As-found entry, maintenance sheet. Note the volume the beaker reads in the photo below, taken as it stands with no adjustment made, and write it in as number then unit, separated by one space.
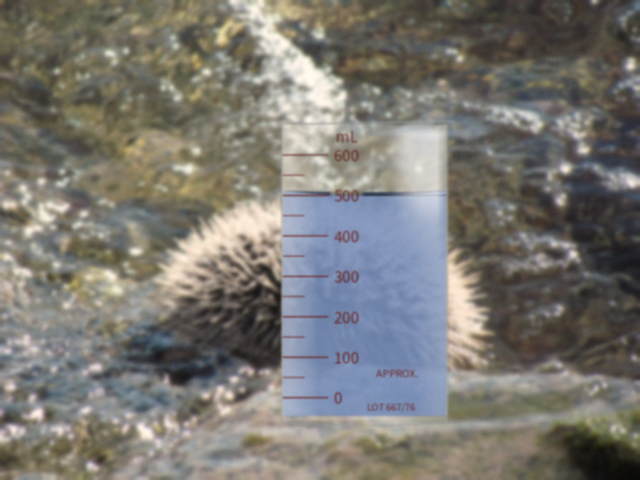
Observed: 500 mL
